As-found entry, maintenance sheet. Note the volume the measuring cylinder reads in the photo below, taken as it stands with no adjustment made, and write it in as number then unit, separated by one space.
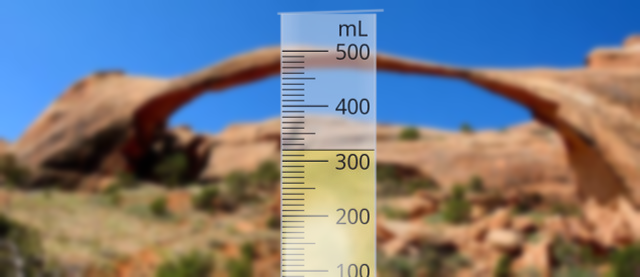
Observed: 320 mL
